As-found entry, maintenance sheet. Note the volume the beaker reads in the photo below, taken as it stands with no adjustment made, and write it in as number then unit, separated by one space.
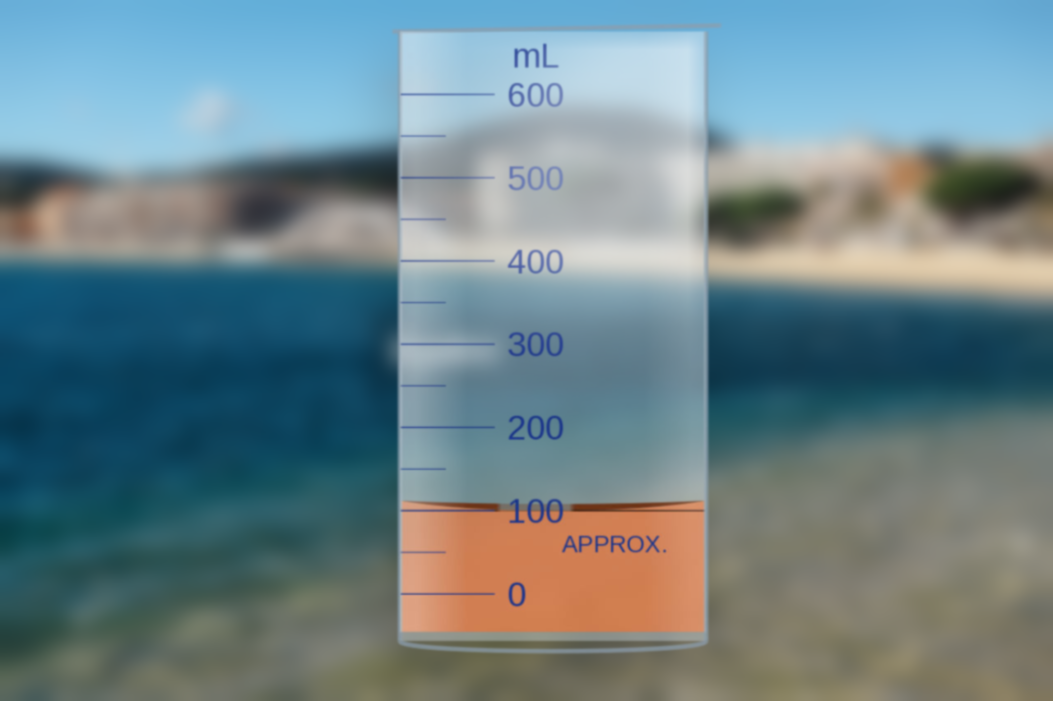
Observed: 100 mL
